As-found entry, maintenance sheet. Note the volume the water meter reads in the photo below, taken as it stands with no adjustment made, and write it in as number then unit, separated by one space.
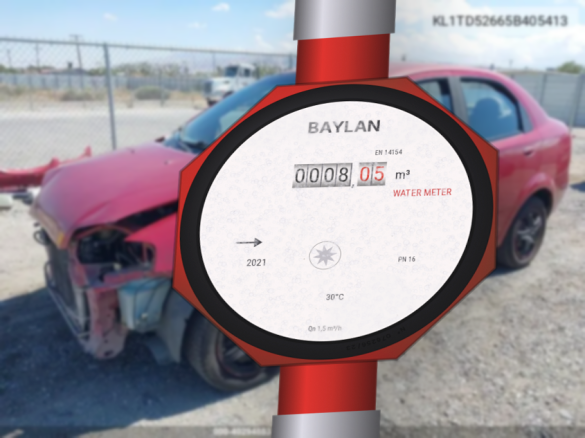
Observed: 8.05 m³
